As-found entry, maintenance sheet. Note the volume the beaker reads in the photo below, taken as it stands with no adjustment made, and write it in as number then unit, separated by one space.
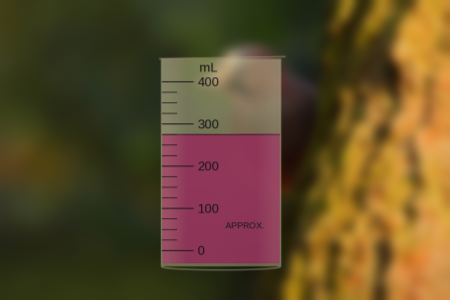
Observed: 275 mL
